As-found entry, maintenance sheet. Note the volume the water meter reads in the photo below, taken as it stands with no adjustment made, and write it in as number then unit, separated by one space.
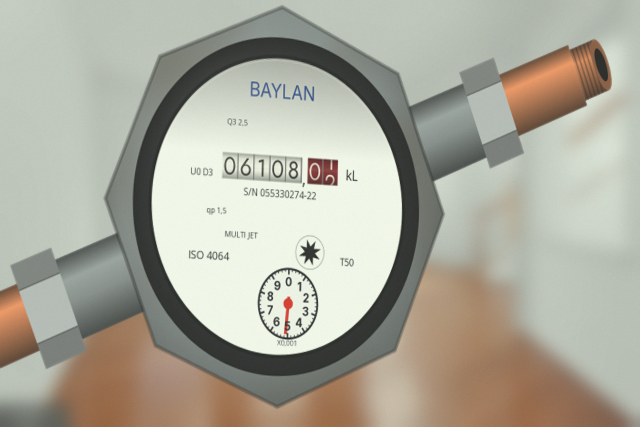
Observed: 6108.015 kL
